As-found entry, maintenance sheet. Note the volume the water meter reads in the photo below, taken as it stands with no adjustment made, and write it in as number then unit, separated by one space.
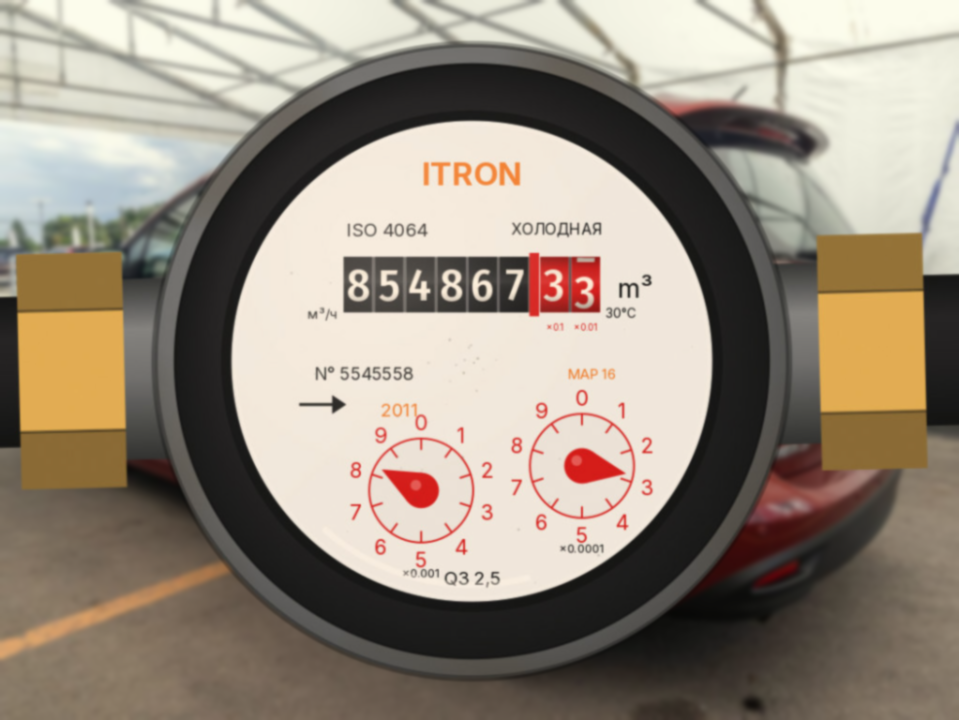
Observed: 854867.3282 m³
